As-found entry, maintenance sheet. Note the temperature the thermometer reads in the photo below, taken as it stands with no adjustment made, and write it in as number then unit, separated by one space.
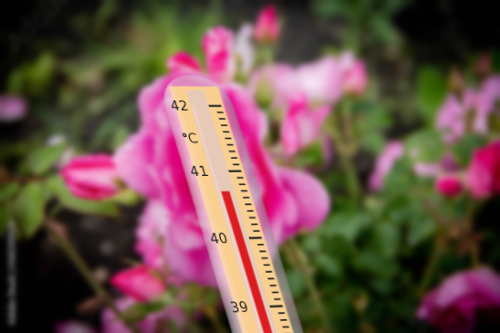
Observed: 40.7 °C
